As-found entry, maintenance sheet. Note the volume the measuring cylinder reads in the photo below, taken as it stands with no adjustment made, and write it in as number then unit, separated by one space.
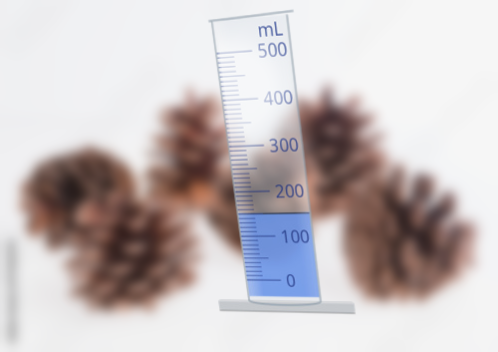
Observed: 150 mL
